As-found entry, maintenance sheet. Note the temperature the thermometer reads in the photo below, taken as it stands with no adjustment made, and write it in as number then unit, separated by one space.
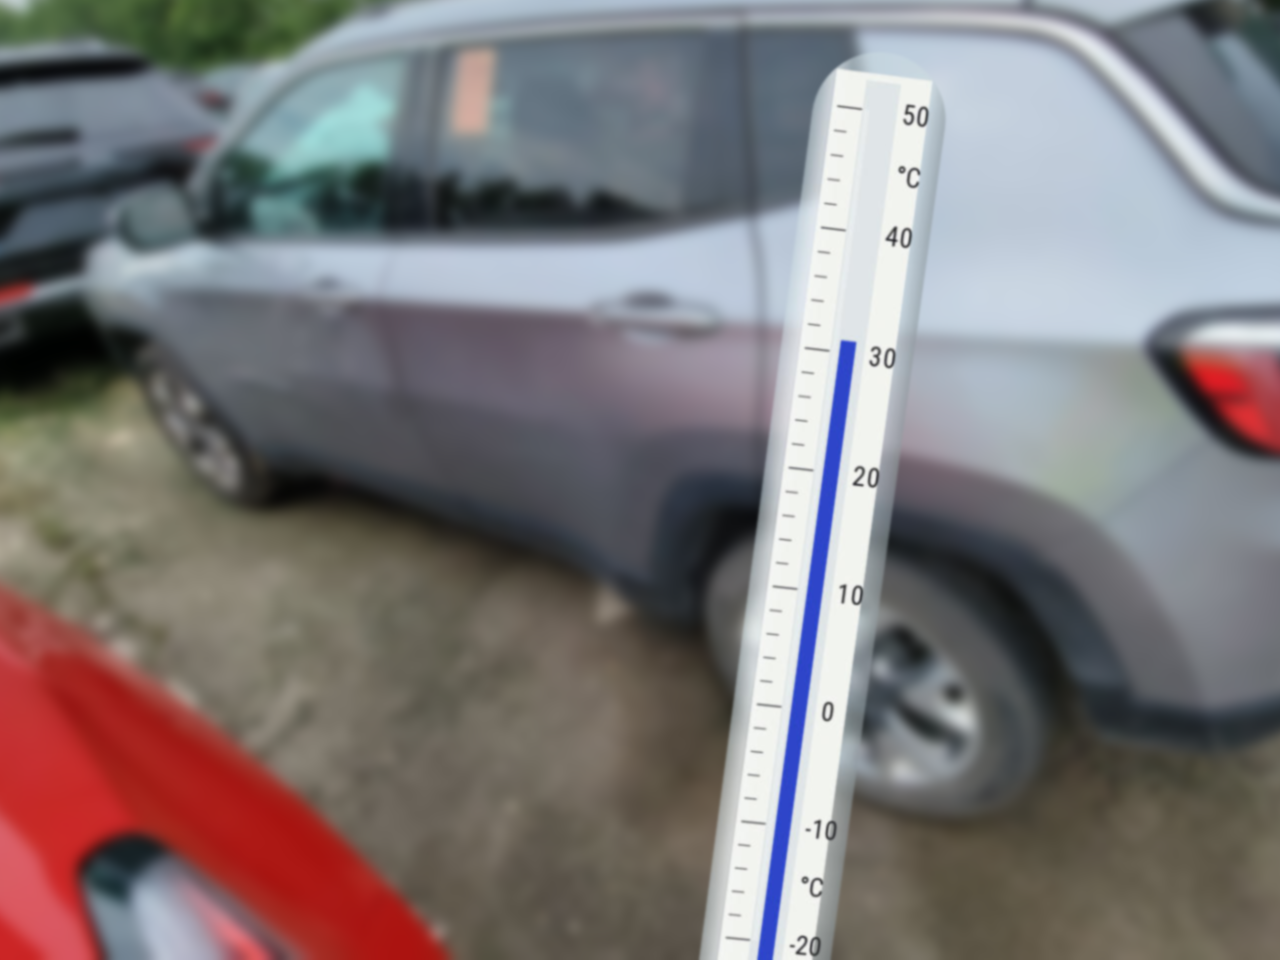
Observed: 31 °C
